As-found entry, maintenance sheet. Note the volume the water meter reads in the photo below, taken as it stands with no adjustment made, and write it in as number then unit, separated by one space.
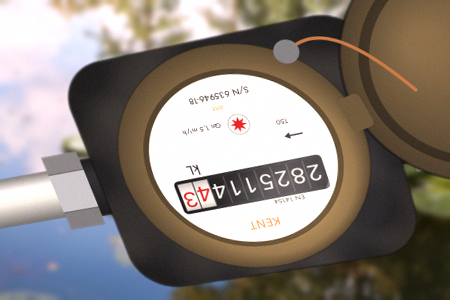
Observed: 2825114.43 kL
